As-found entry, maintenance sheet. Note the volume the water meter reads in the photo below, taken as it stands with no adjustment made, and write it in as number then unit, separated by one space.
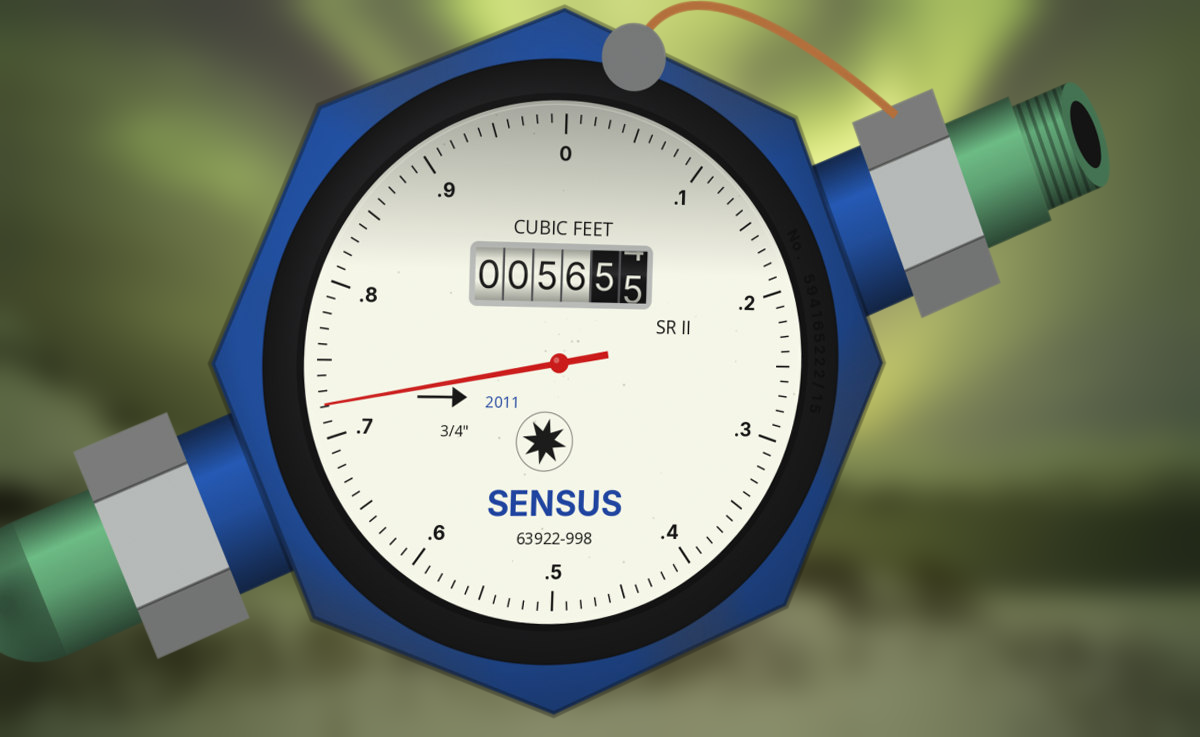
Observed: 5654.72 ft³
